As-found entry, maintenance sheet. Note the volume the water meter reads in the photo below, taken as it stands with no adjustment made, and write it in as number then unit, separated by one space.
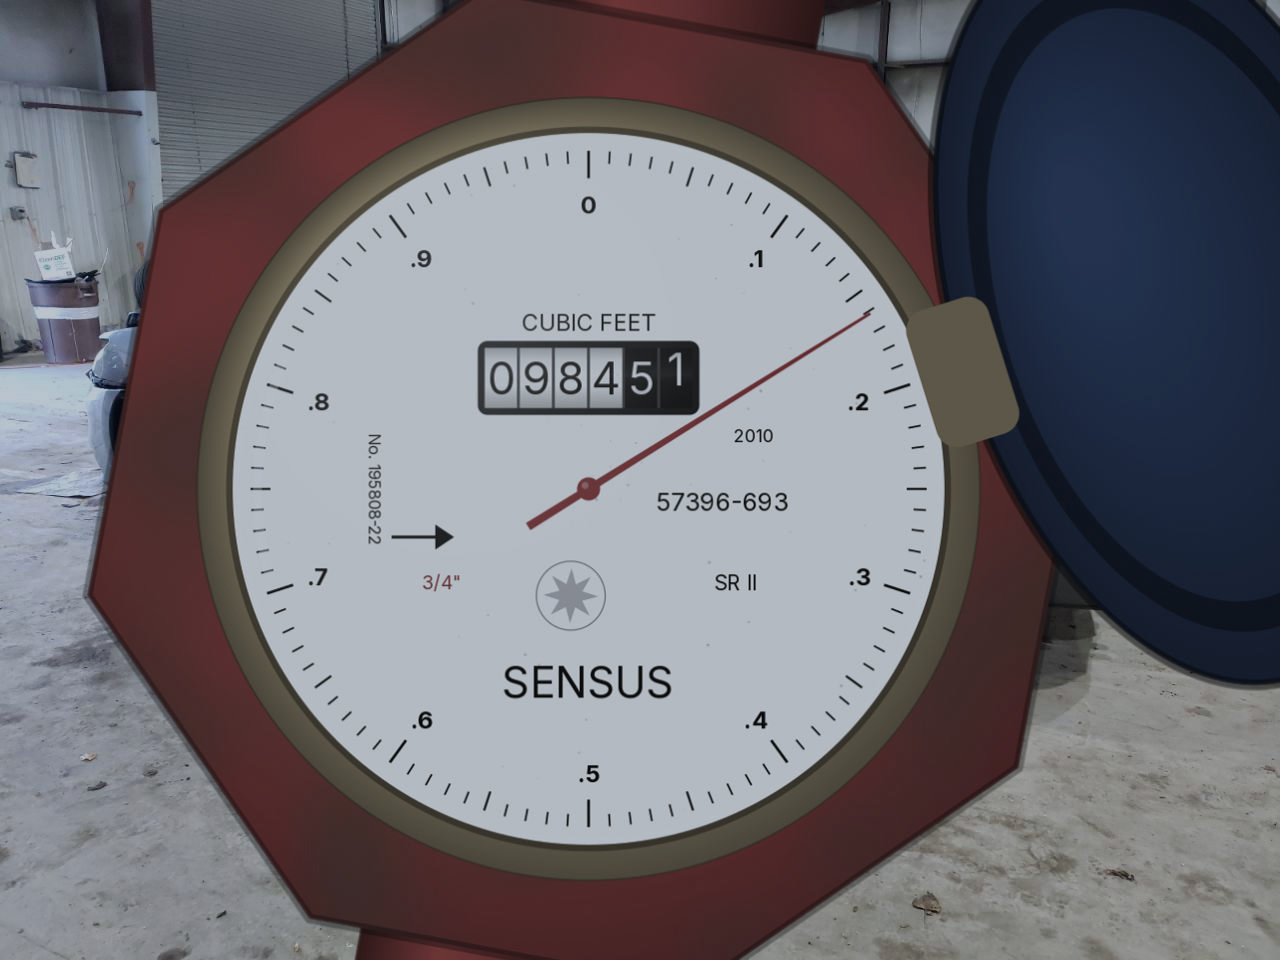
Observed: 98451.16 ft³
